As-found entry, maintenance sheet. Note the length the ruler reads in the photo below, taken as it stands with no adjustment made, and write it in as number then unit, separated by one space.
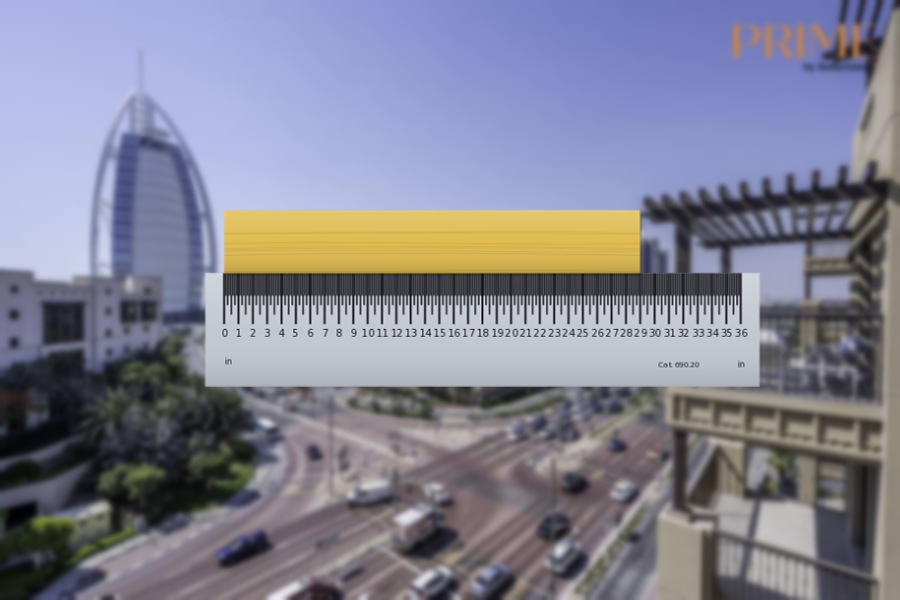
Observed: 29 in
